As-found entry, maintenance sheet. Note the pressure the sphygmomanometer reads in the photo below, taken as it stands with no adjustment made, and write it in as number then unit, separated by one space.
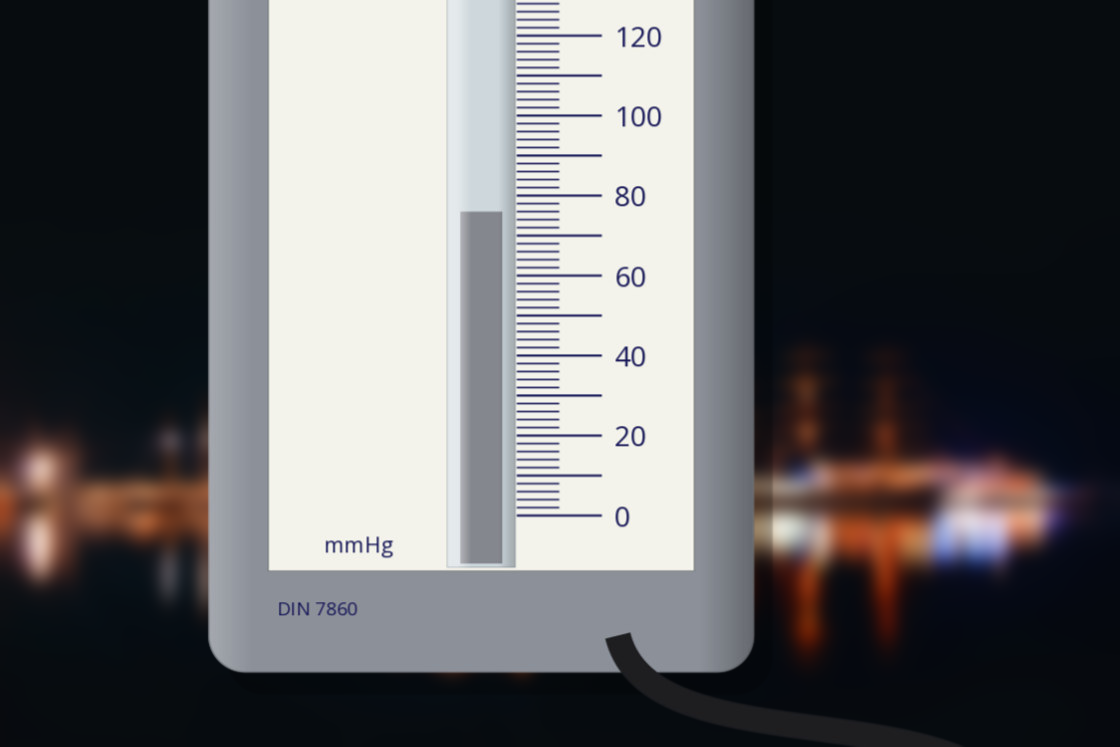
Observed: 76 mmHg
